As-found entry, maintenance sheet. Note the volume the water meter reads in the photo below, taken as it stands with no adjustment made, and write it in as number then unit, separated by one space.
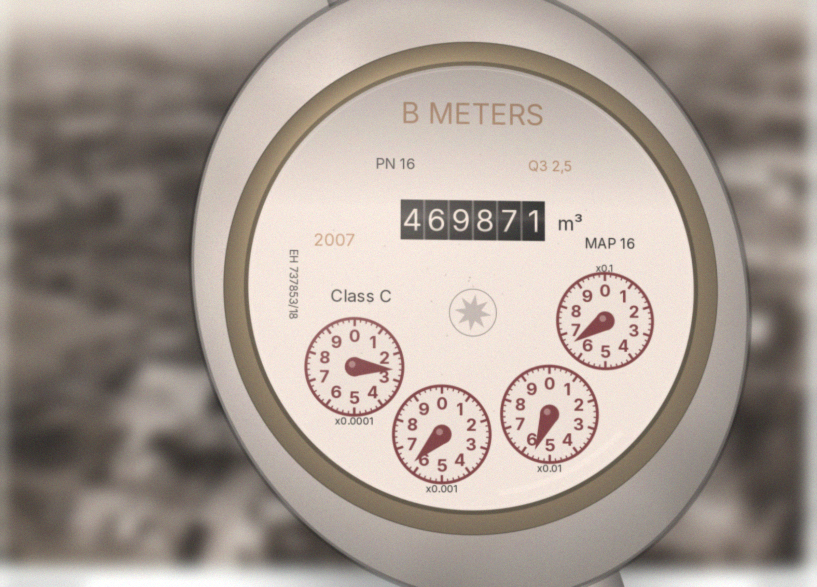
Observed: 469871.6562 m³
